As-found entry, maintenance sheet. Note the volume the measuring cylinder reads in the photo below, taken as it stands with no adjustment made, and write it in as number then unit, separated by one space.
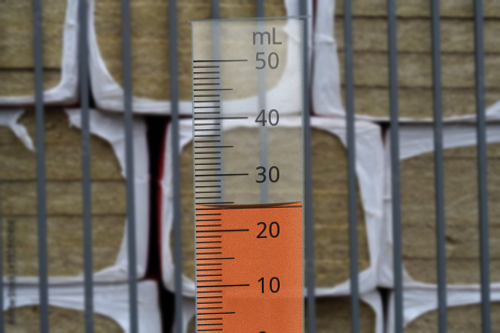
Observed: 24 mL
